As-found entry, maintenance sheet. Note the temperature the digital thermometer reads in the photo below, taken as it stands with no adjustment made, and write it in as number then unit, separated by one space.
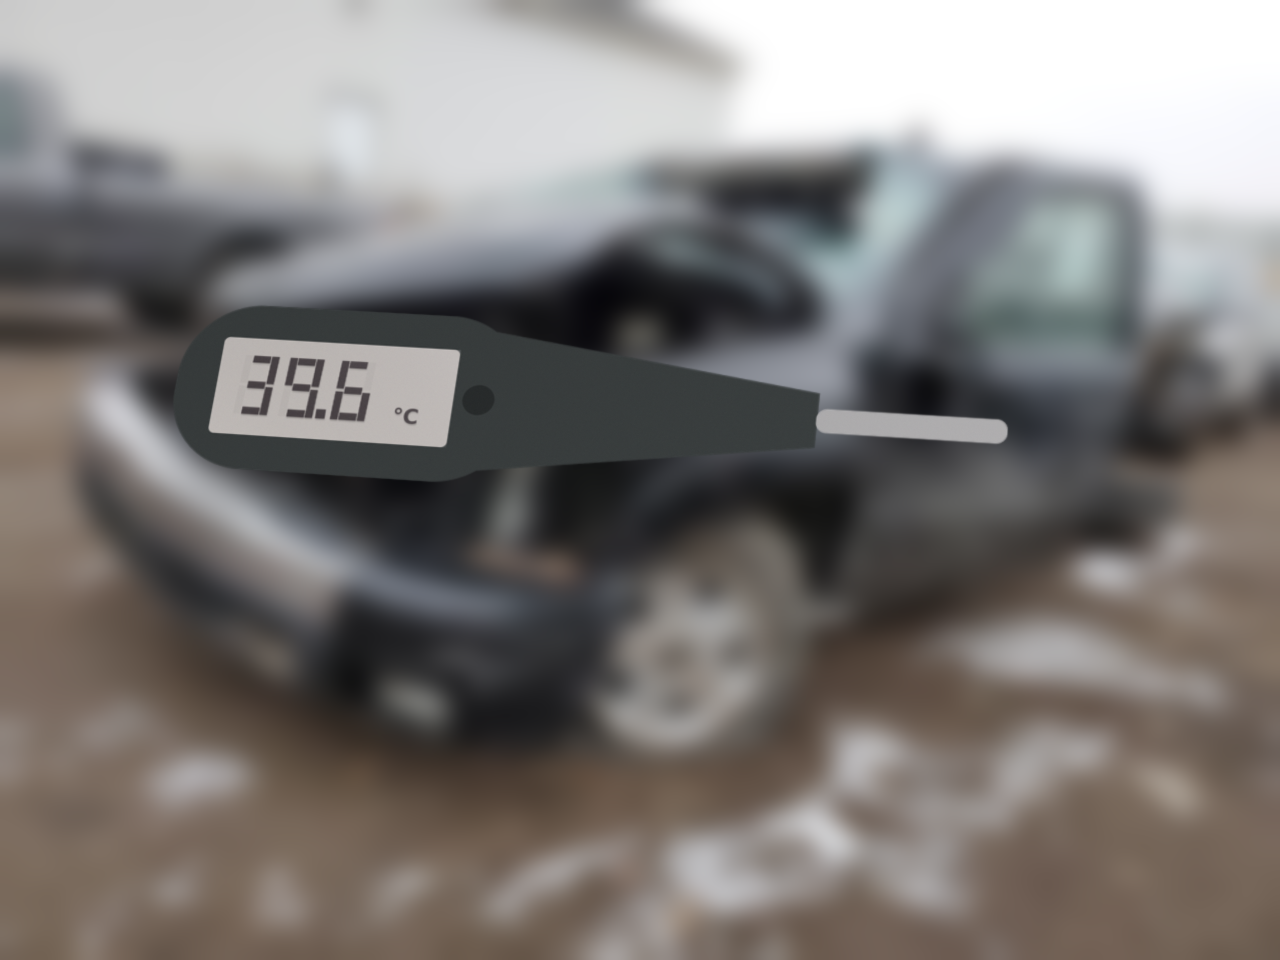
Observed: 39.6 °C
